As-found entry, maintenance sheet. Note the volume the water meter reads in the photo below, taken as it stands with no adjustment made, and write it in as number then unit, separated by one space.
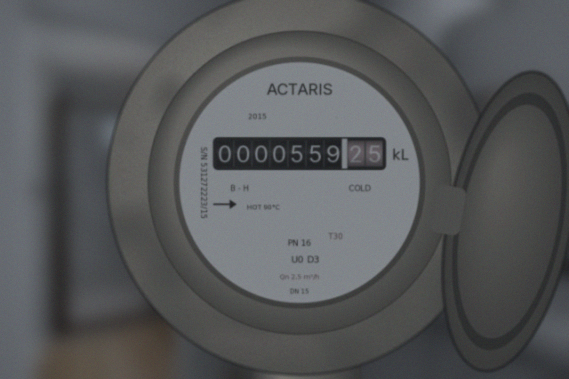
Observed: 559.25 kL
